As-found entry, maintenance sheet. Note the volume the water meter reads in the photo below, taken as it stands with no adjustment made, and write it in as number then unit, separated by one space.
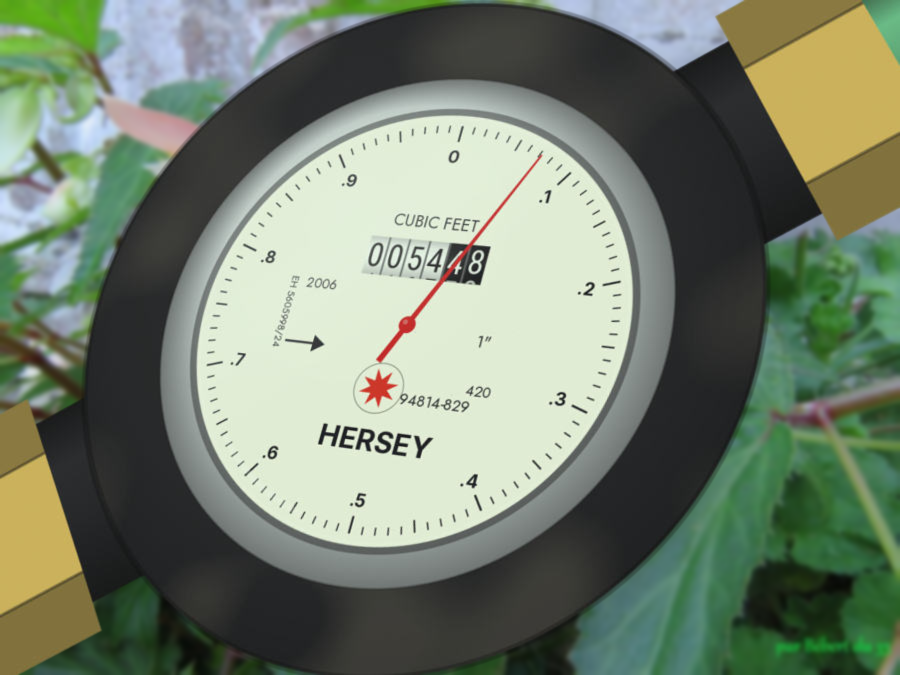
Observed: 5448.07 ft³
